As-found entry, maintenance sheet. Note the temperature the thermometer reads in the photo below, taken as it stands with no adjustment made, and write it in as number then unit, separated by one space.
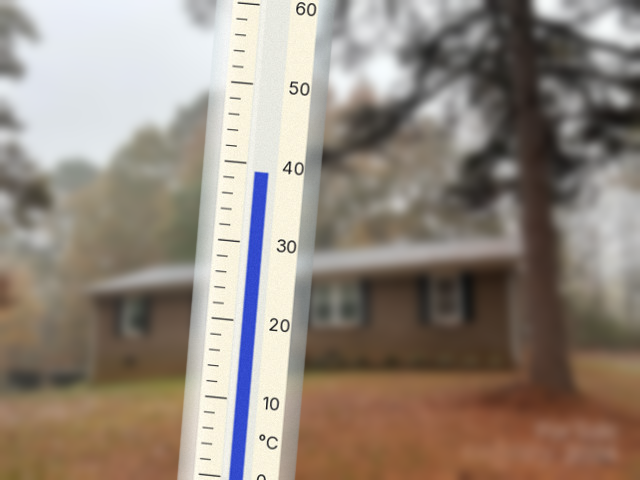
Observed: 39 °C
